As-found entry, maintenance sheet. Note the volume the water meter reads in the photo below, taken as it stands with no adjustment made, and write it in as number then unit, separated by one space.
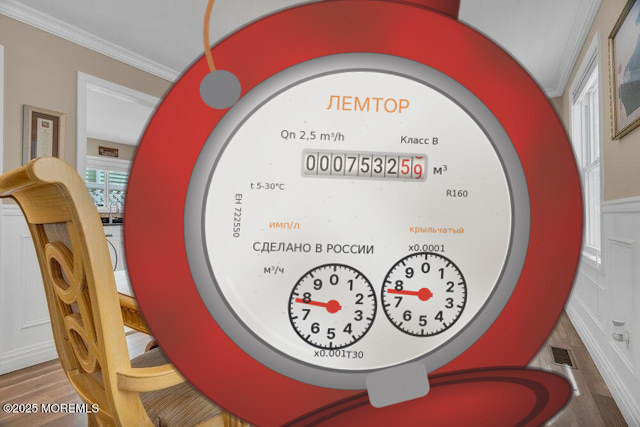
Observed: 7532.5877 m³
